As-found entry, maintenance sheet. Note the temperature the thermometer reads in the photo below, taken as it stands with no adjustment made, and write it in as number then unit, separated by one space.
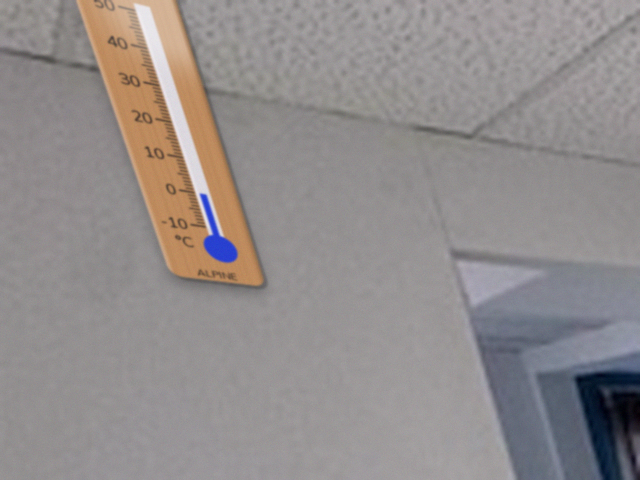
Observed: 0 °C
